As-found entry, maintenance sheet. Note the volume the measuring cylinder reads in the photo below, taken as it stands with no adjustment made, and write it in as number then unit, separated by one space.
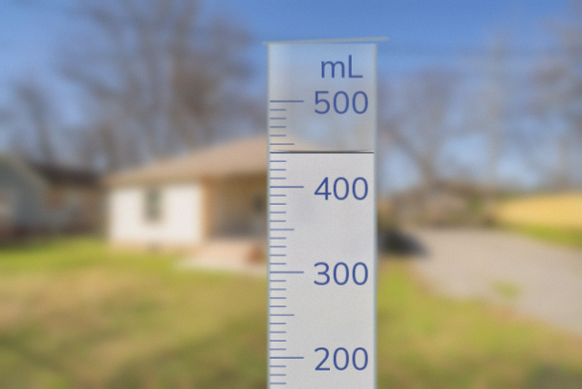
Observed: 440 mL
